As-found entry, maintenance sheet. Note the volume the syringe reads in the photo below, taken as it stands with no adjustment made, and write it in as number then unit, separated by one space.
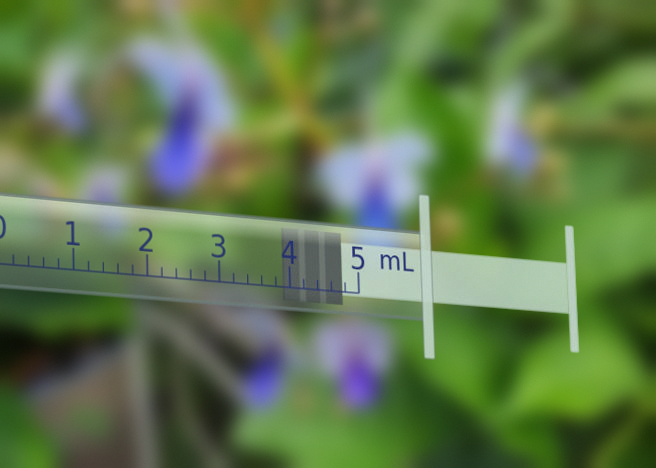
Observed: 3.9 mL
